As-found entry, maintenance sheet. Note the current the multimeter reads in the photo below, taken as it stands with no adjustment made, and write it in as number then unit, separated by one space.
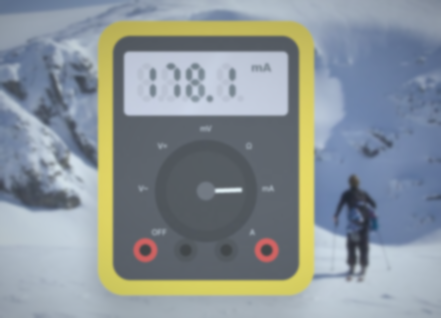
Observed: 178.1 mA
